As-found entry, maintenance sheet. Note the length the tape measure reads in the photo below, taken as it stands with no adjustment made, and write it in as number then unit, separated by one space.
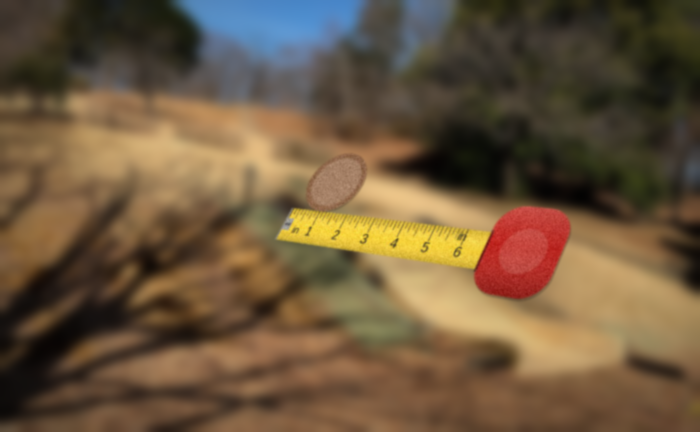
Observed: 2 in
